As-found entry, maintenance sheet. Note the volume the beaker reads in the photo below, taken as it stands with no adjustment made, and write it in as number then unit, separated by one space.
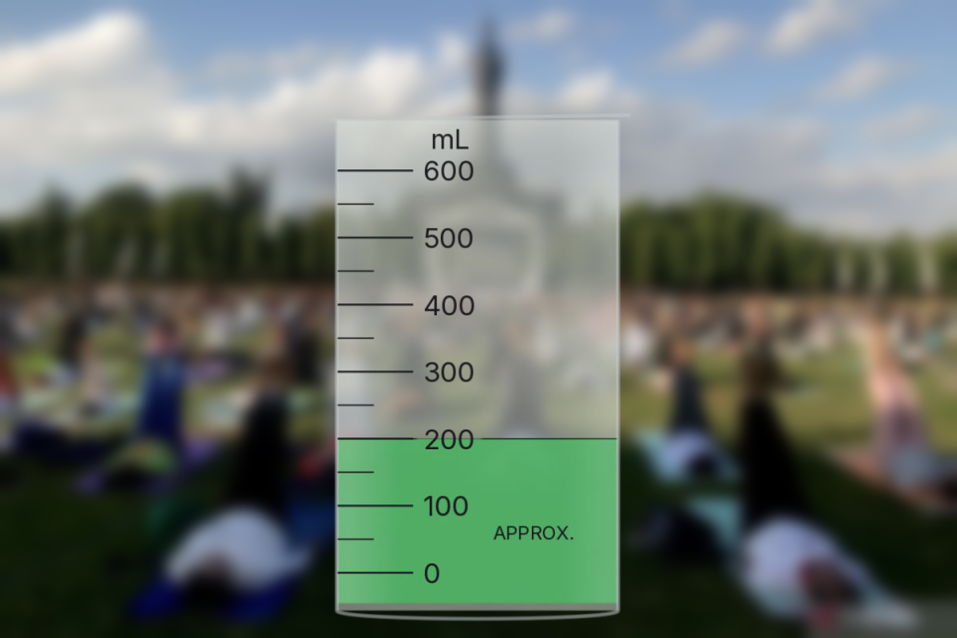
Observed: 200 mL
